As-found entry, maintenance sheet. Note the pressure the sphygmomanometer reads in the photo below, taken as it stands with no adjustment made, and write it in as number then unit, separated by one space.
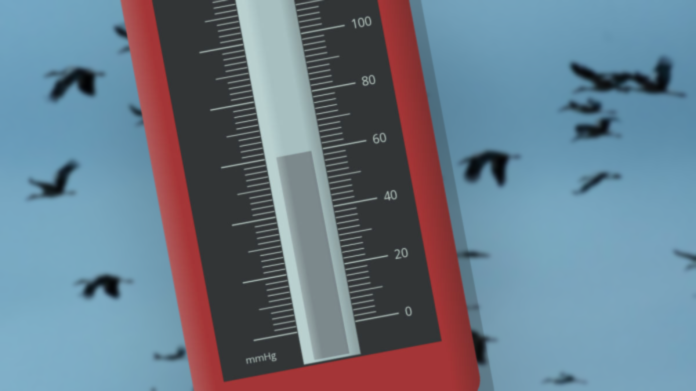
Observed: 60 mmHg
